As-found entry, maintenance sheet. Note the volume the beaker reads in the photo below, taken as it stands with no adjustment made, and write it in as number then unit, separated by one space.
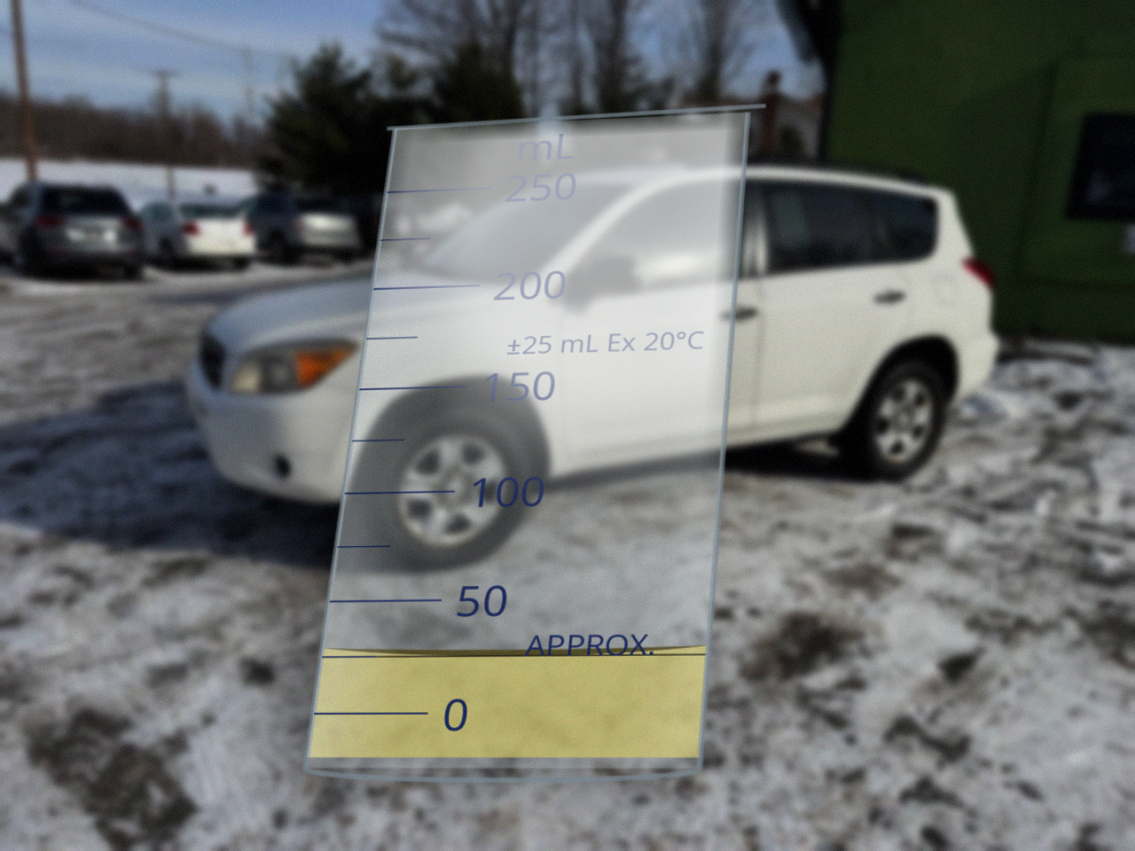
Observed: 25 mL
